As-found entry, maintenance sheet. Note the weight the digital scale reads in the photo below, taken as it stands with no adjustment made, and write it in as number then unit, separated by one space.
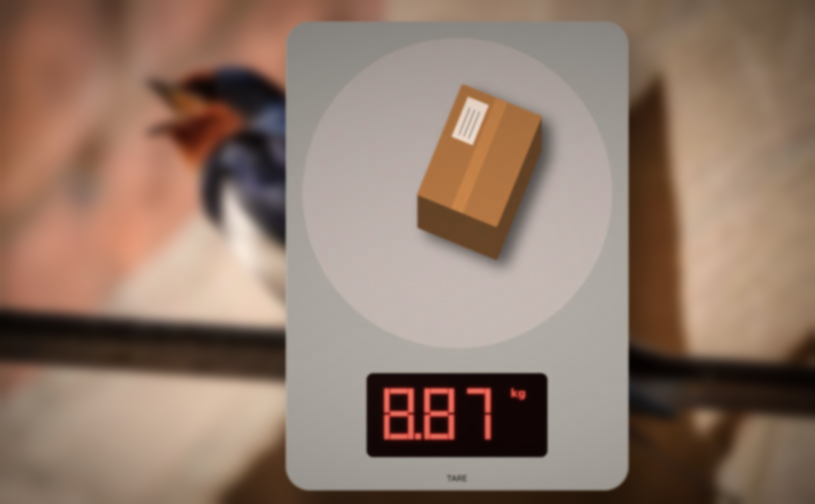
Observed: 8.87 kg
